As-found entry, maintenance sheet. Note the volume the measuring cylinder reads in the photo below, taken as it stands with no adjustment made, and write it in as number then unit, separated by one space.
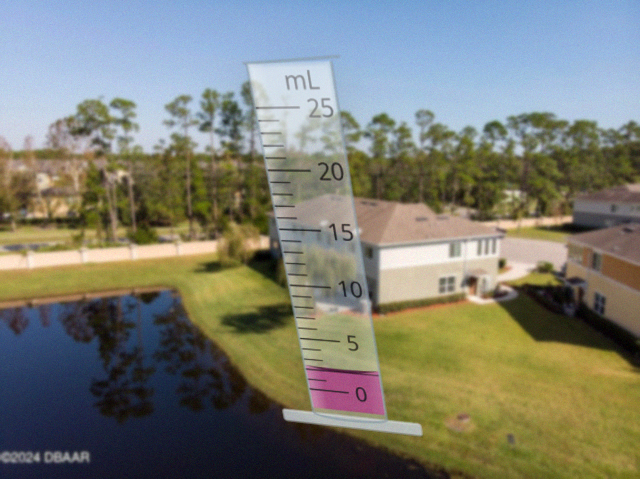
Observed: 2 mL
